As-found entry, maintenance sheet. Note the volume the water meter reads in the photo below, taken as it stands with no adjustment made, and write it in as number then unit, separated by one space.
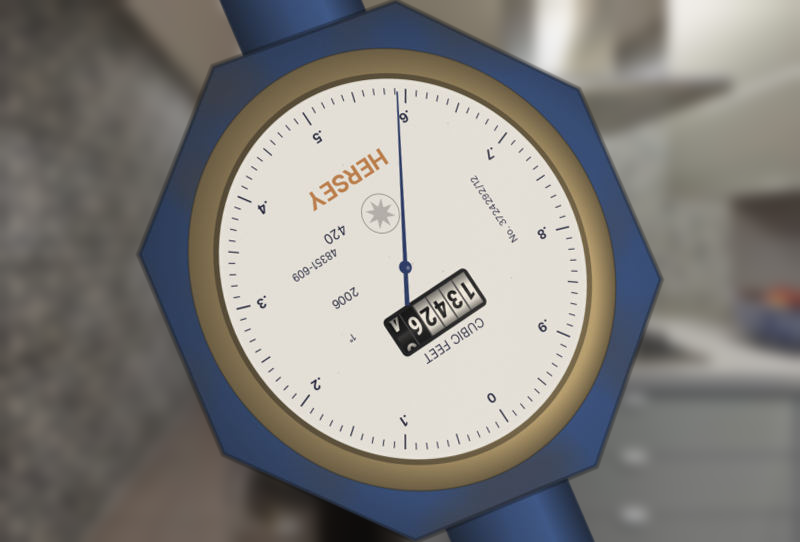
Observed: 134263.59 ft³
